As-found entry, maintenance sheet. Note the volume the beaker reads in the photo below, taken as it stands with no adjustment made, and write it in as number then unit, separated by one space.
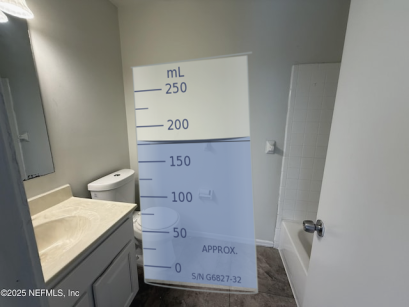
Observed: 175 mL
